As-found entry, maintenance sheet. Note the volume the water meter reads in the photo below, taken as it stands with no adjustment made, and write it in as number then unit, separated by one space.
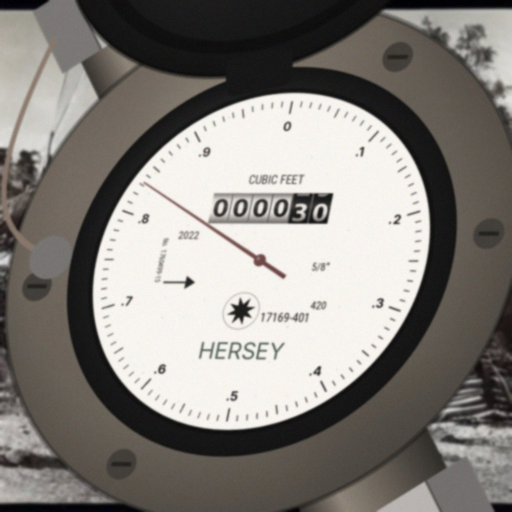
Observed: 29.83 ft³
